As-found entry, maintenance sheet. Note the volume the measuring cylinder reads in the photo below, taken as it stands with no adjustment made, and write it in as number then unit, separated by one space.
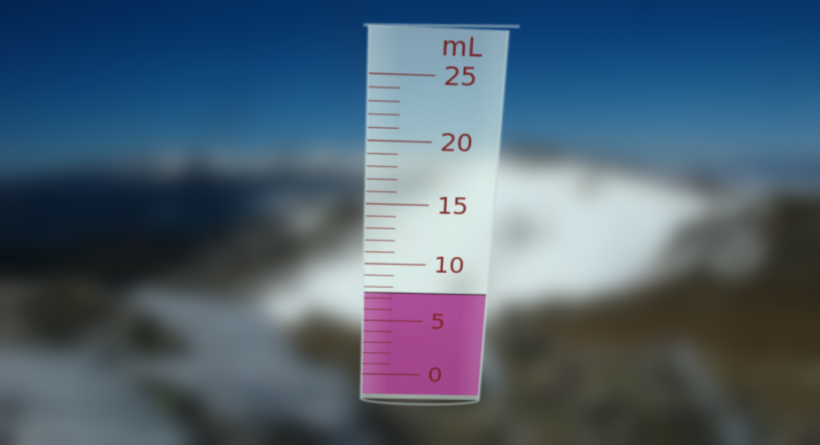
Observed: 7.5 mL
